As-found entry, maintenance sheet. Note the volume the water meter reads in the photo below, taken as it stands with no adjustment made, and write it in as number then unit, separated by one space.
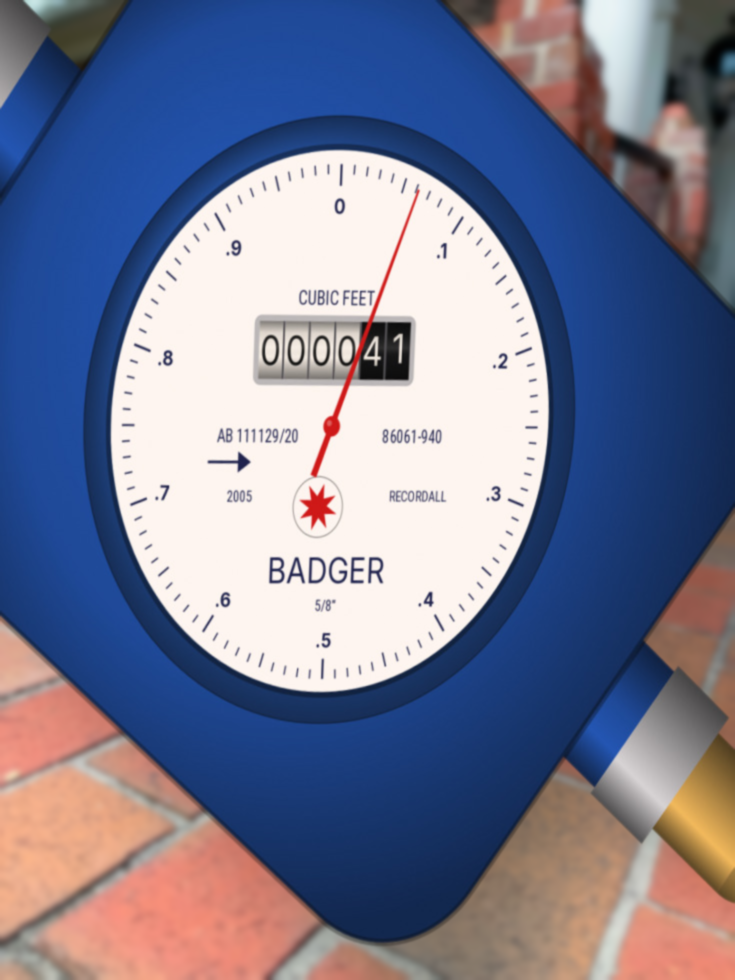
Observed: 41.06 ft³
